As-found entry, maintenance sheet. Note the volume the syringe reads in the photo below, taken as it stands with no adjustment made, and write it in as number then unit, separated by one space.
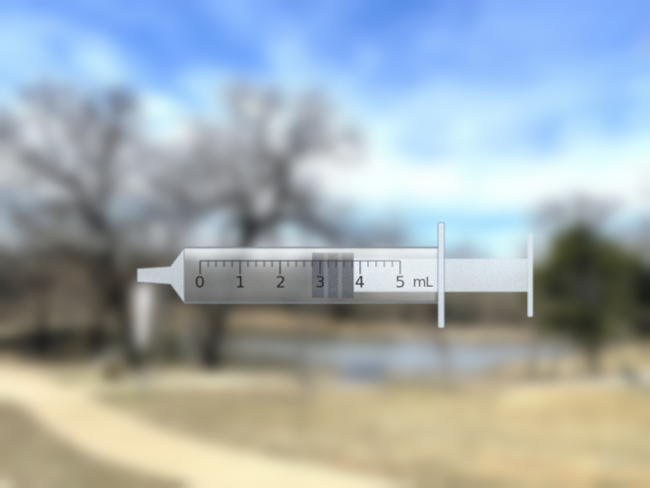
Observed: 2.8 mL
